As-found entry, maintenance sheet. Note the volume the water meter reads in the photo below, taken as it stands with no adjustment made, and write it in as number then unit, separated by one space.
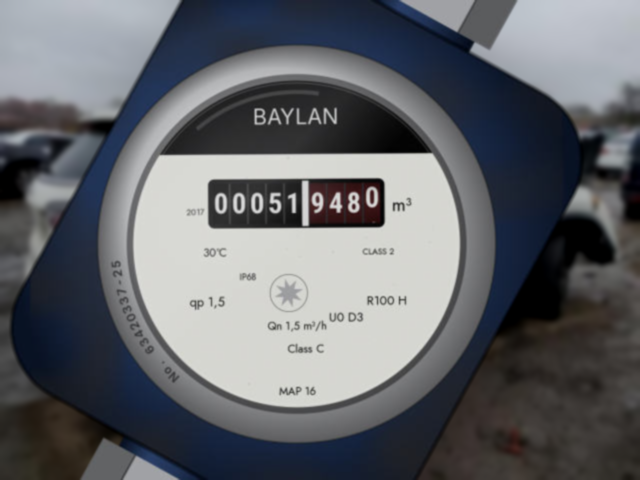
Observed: 51.9480 m³
